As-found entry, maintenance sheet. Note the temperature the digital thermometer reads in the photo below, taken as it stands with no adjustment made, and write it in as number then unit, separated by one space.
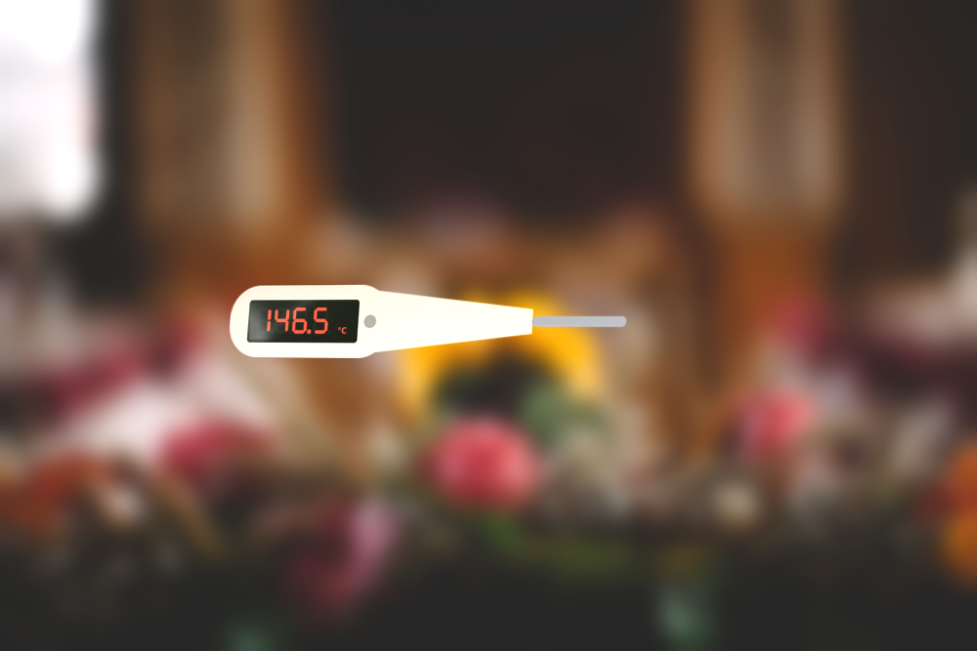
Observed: 146.5 °C
